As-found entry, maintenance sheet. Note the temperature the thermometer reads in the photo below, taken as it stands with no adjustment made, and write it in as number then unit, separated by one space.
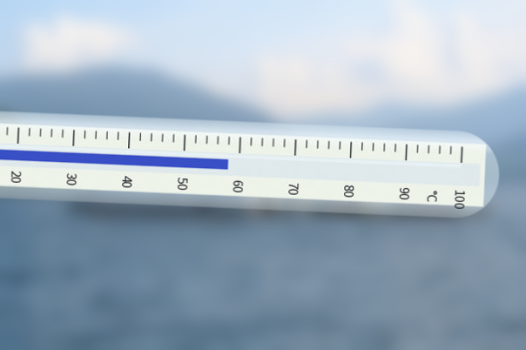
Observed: 58 °C
